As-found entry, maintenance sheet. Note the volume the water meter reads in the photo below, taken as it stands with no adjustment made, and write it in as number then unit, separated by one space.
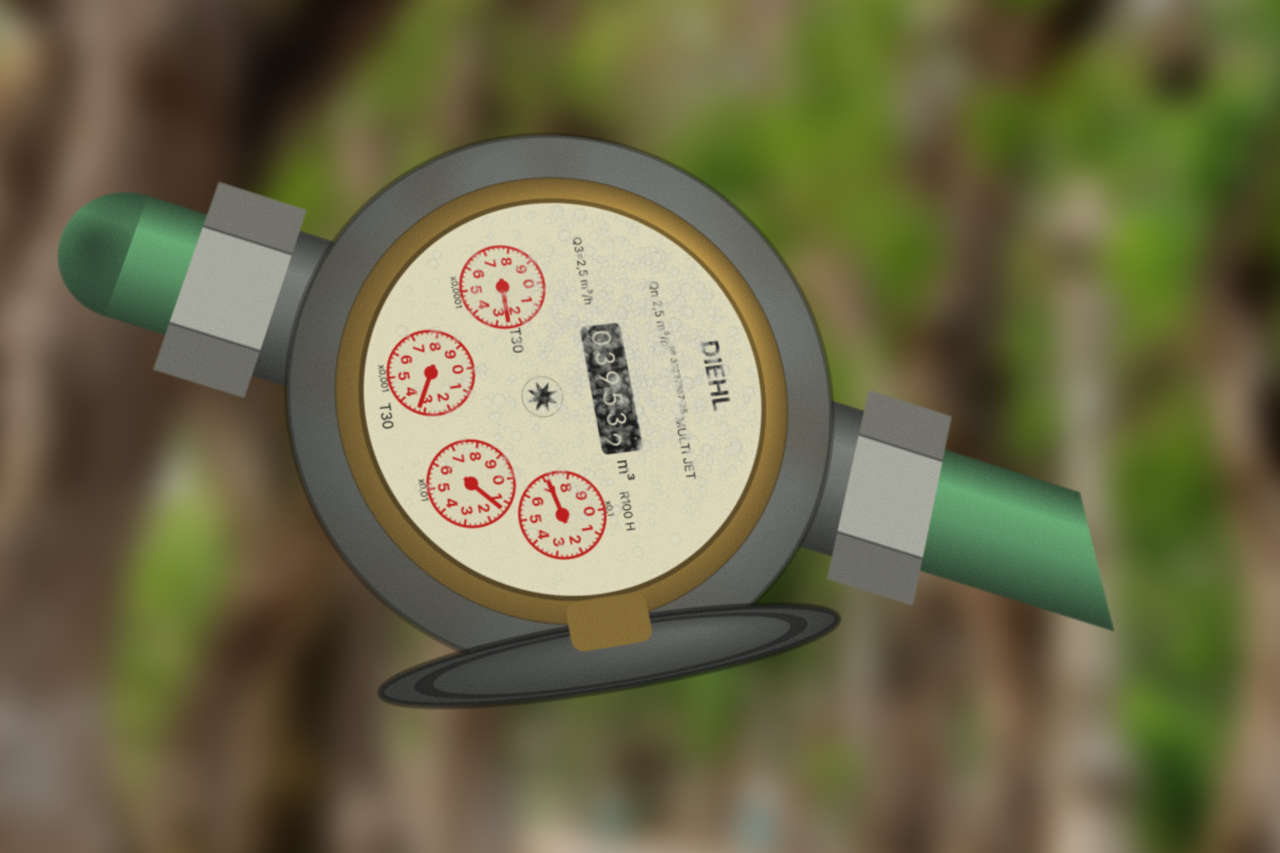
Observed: 39531.7132 m³
